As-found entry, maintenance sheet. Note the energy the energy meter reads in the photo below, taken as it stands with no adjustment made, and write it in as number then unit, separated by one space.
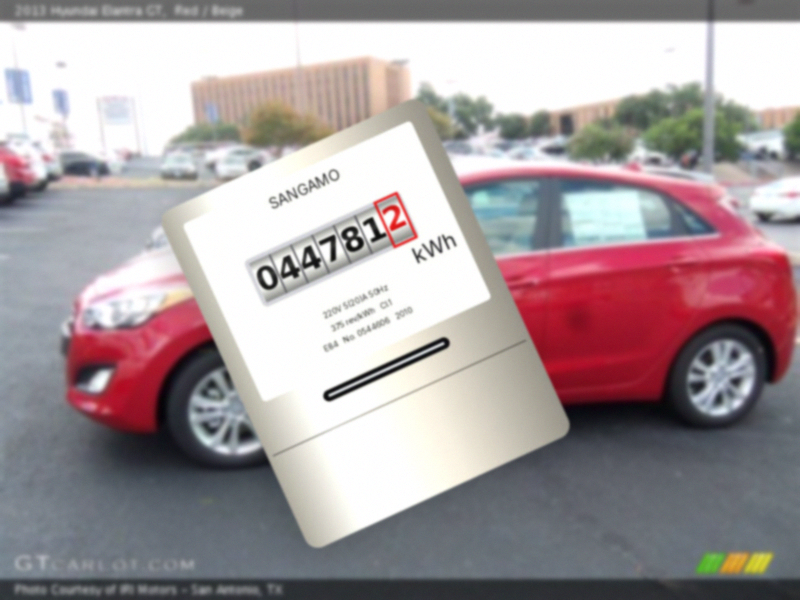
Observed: 44781.2 kWh
